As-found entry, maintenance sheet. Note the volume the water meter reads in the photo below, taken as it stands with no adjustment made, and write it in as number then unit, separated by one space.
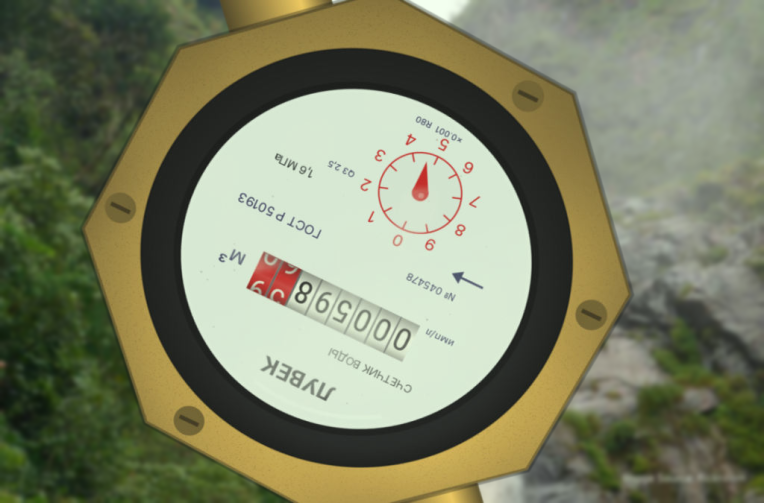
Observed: 598.594 m³
